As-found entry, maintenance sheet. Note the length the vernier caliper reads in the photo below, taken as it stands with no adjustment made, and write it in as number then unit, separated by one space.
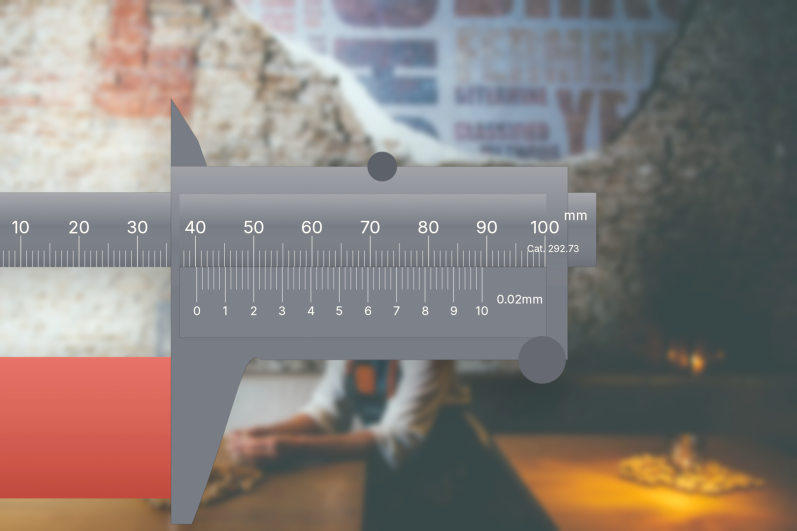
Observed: 40.2 mm
